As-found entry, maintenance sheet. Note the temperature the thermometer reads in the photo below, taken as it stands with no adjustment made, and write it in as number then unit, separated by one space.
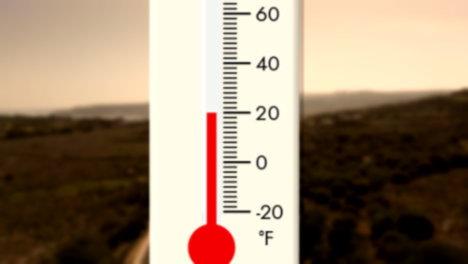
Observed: 20 °F
